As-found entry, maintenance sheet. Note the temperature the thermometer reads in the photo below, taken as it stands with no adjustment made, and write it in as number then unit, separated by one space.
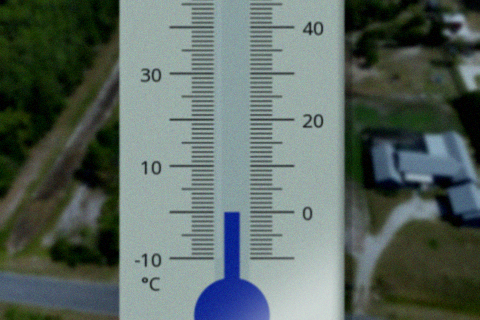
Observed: 0 °C
